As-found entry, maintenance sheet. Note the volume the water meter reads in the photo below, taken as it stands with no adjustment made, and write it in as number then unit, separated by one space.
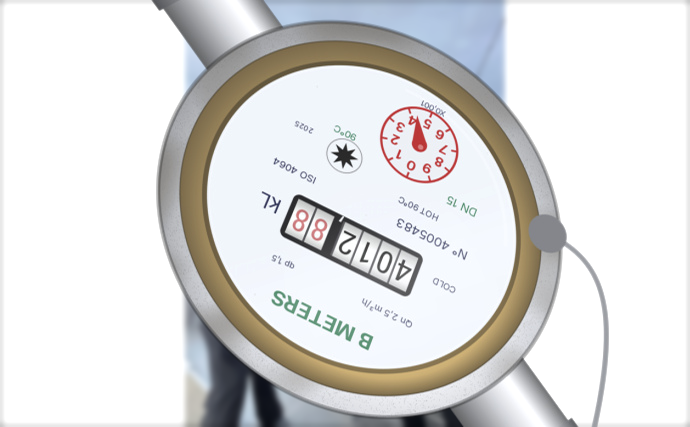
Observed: 4012.884 kL
